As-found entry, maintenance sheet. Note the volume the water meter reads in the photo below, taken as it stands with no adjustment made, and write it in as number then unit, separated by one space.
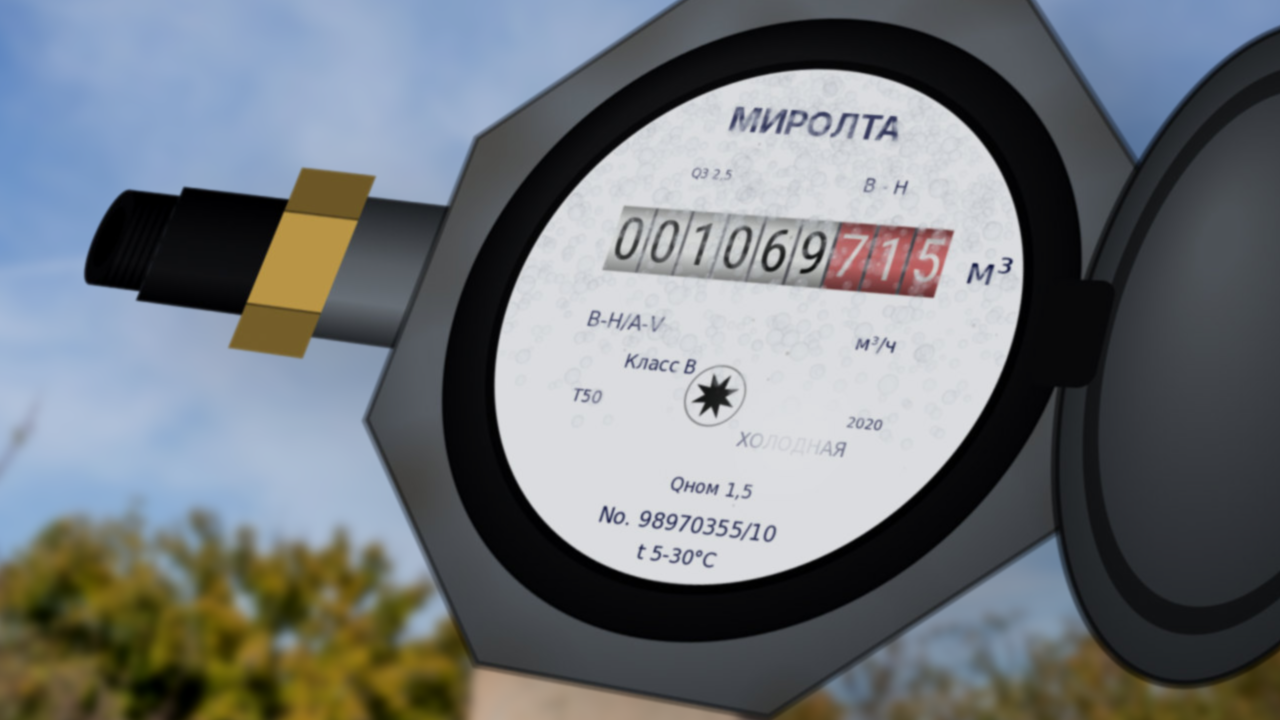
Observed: 1069.715 m³
